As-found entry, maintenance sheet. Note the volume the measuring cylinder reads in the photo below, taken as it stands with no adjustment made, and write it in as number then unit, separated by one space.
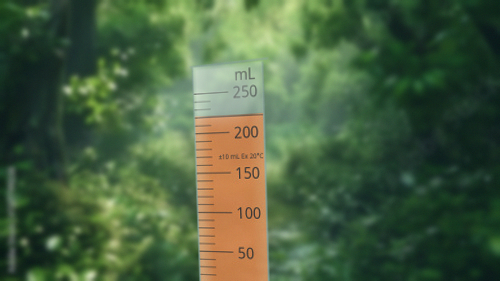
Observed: 220 mL
